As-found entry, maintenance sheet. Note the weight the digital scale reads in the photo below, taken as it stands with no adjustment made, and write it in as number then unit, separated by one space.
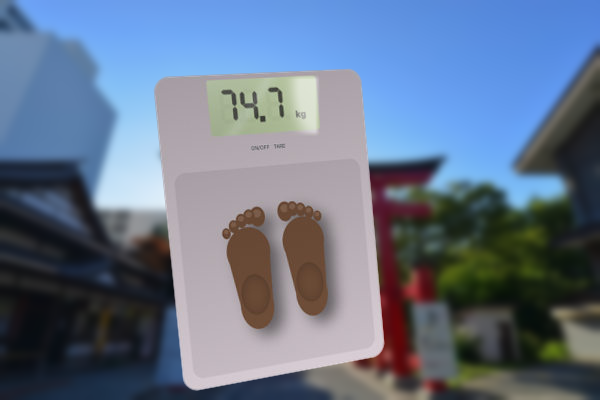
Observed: 74.7 kg
